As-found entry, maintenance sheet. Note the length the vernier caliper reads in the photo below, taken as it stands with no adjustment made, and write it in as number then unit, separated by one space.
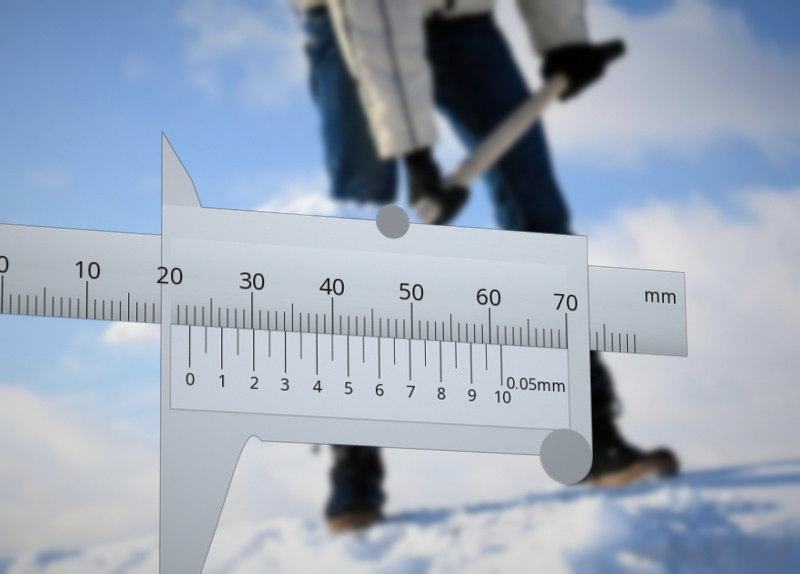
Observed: 22.4 mm
